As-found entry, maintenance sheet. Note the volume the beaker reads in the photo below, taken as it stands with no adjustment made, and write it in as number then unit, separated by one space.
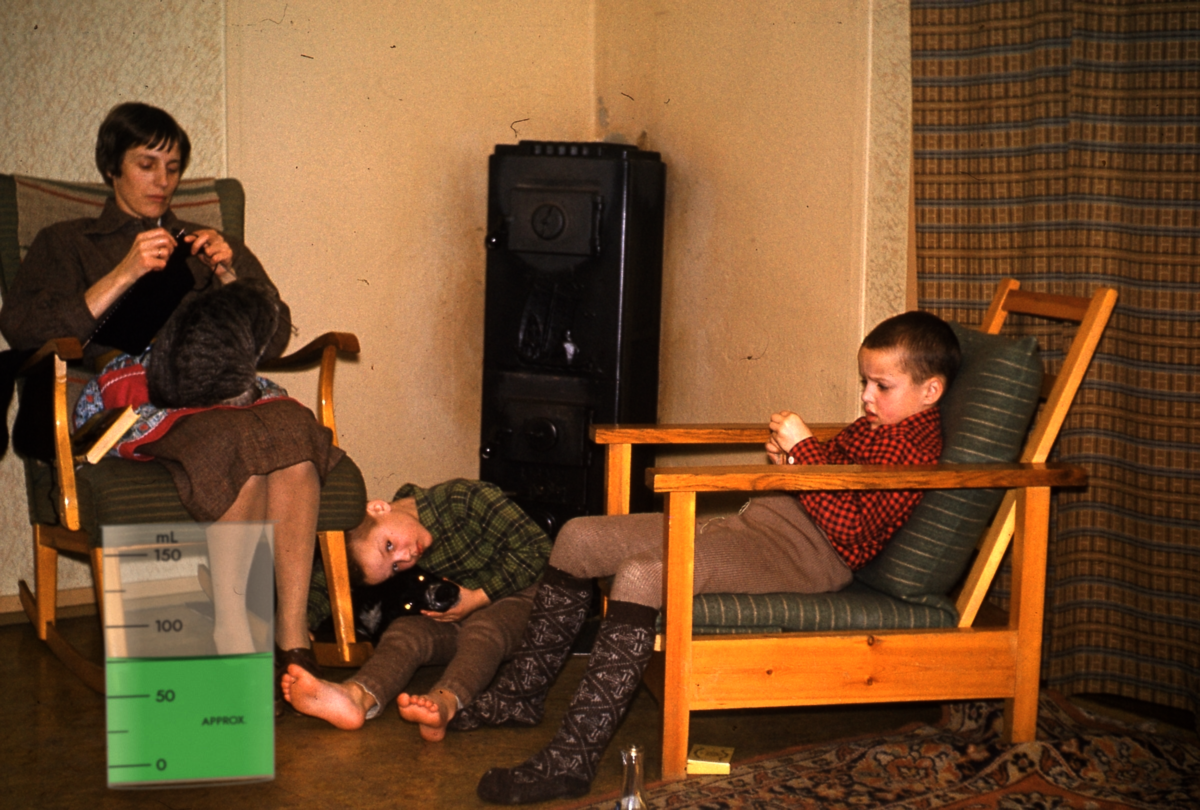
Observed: 75 mL
